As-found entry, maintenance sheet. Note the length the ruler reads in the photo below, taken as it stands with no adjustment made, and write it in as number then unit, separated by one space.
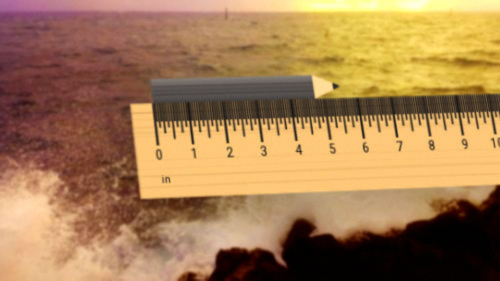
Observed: 5.5 in
